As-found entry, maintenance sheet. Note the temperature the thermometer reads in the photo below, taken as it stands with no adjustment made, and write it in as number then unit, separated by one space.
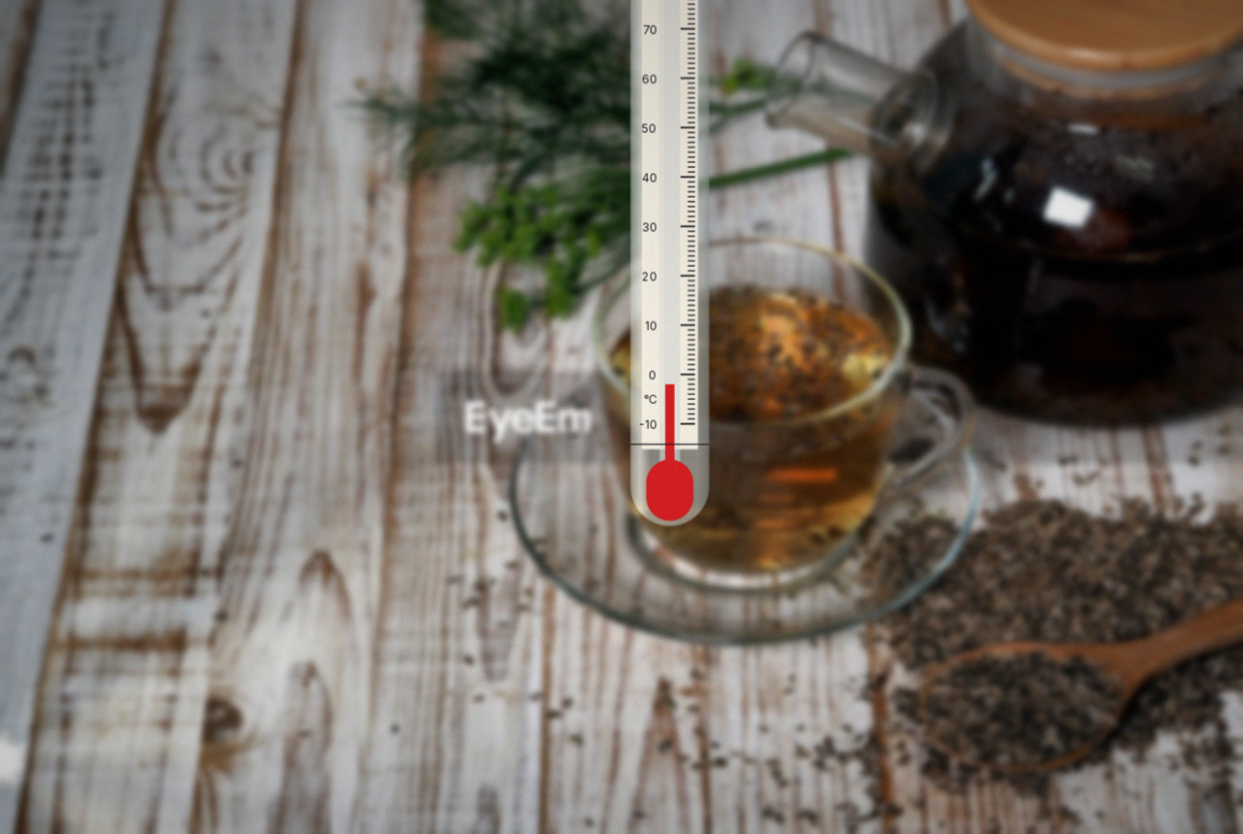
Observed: -2 °C
